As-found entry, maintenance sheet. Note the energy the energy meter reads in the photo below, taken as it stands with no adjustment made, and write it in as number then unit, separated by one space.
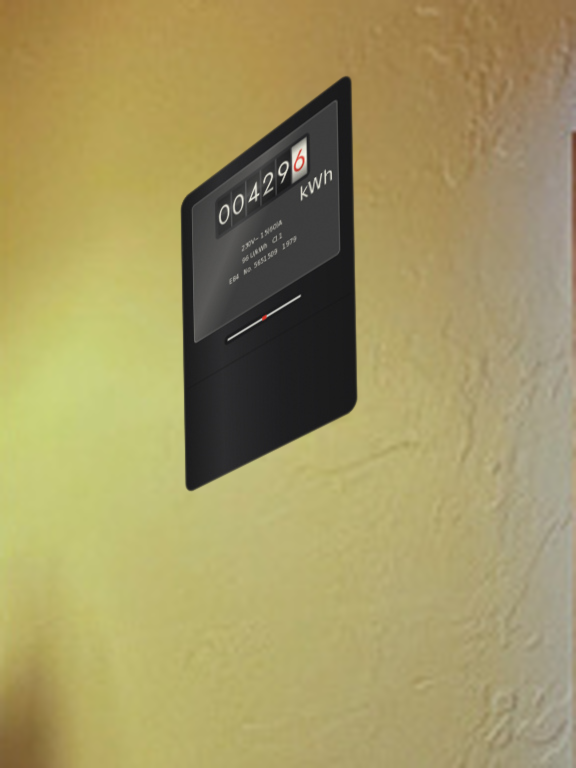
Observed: 429.6 kWh
